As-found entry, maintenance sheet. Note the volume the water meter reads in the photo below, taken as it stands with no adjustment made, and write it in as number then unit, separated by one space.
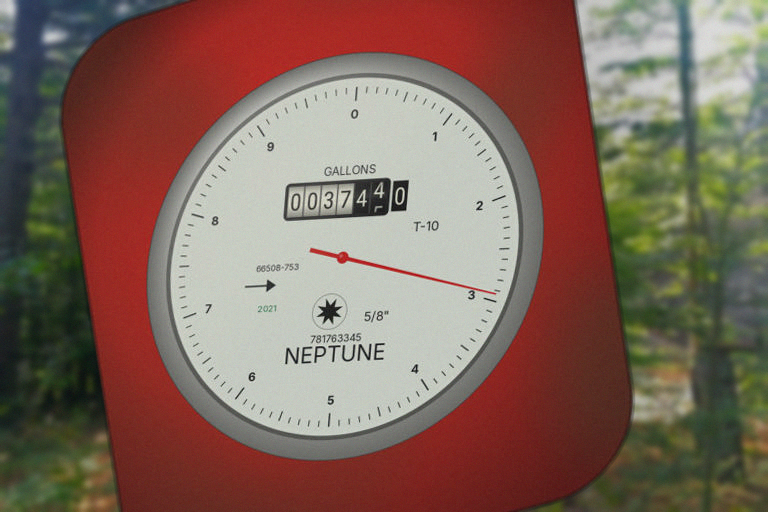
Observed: 37442.9 gal
